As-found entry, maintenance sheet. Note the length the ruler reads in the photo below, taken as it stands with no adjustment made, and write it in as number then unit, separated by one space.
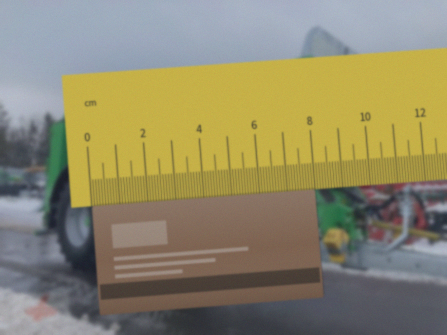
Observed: 8 cm
